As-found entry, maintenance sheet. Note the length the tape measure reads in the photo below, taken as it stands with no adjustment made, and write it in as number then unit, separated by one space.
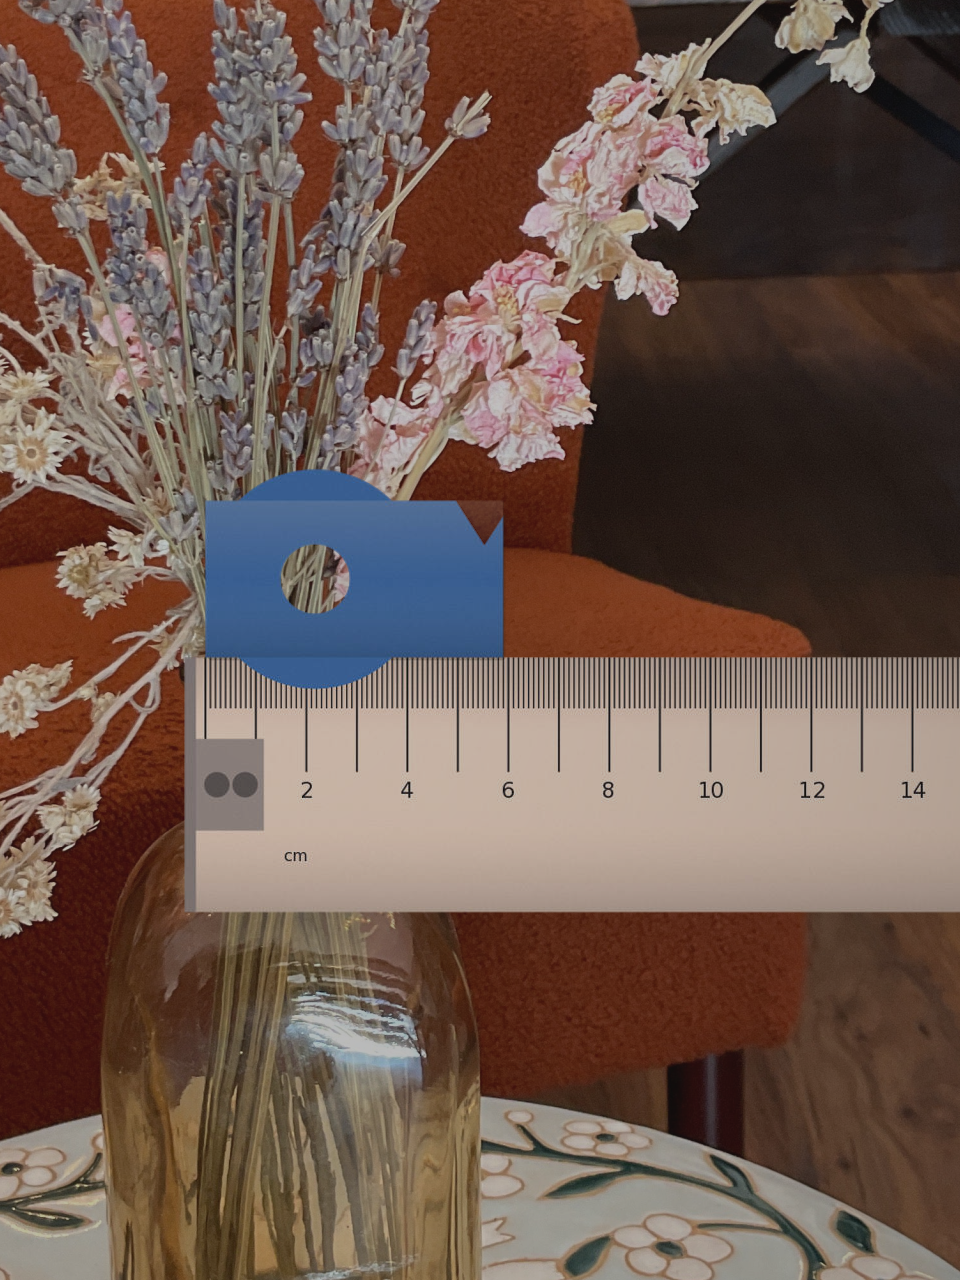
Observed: 5.9 cm
